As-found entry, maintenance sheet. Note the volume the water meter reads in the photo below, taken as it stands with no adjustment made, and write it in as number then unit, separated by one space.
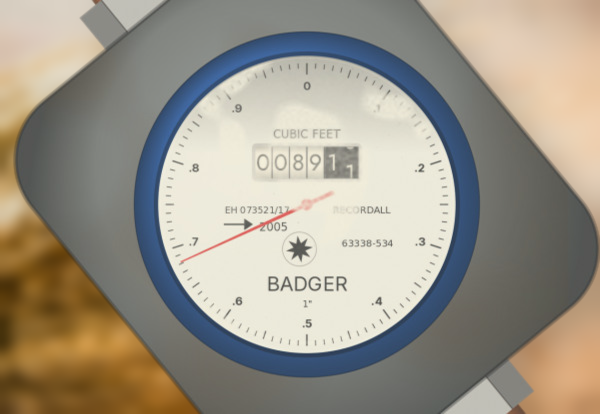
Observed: 8910.68 ft³
